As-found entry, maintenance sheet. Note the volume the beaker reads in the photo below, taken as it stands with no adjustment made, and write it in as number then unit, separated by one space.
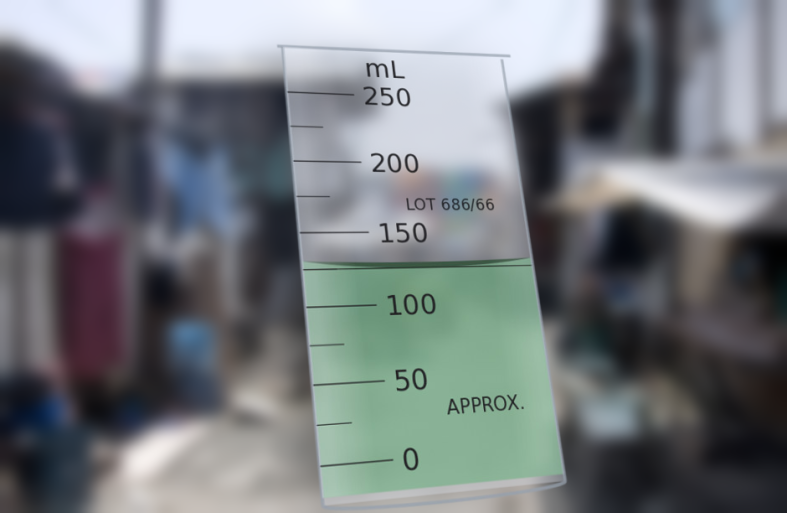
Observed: 125 mL
